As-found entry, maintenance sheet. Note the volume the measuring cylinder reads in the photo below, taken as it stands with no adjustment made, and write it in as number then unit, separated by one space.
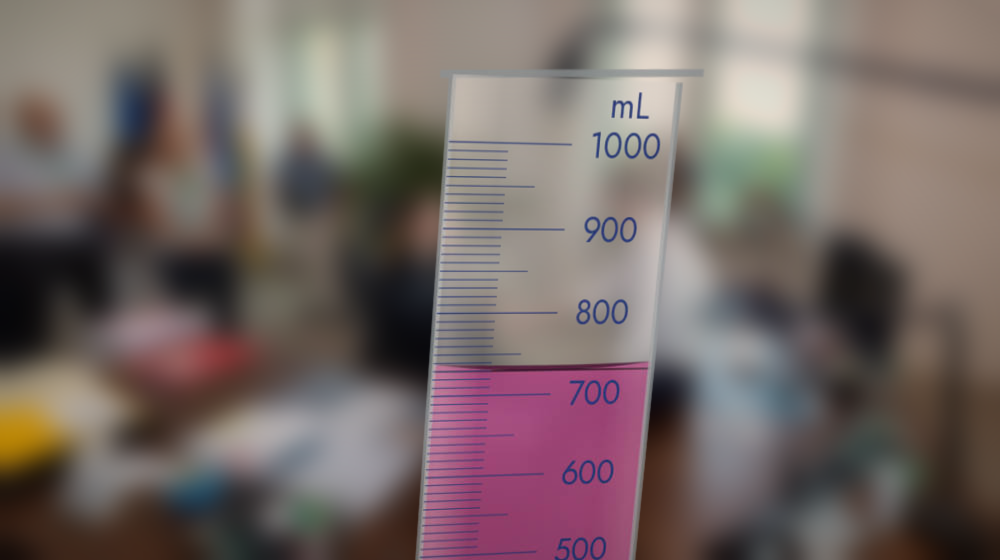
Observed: 730 mL
